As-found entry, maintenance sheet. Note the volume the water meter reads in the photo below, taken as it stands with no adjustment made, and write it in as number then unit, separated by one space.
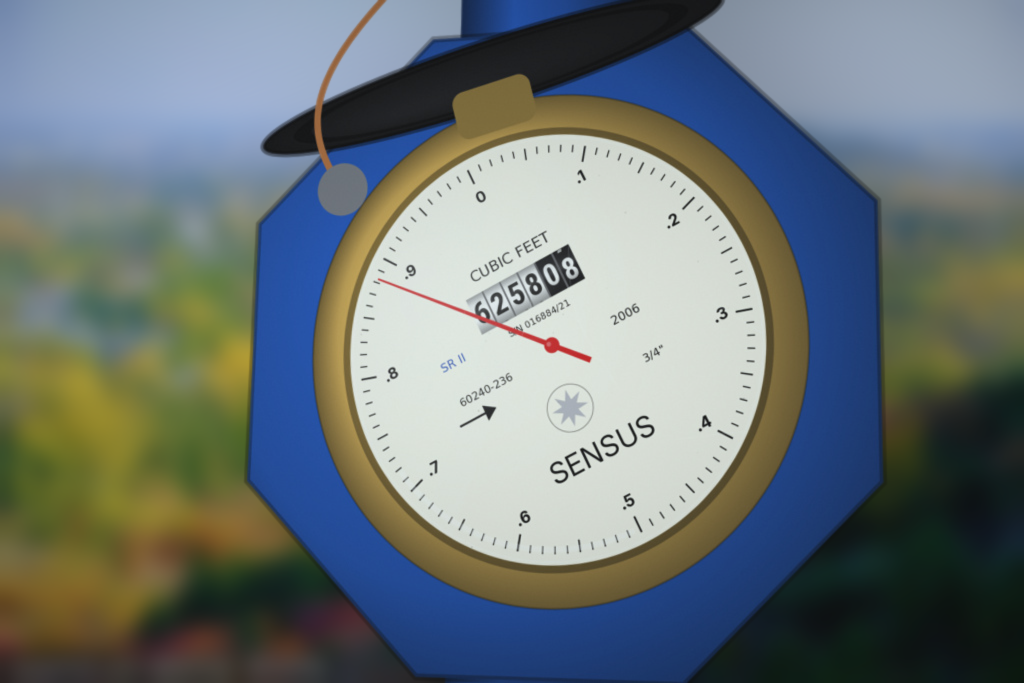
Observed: 625807.88 ft³
